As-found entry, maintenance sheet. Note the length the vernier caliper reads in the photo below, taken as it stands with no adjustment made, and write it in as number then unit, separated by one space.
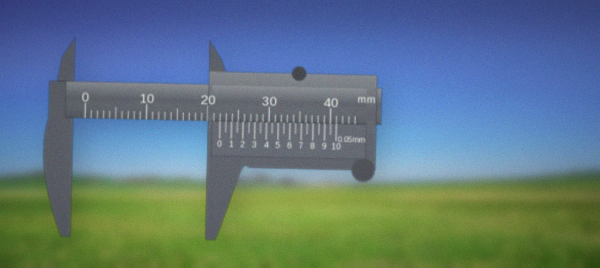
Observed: 22.0 mm
